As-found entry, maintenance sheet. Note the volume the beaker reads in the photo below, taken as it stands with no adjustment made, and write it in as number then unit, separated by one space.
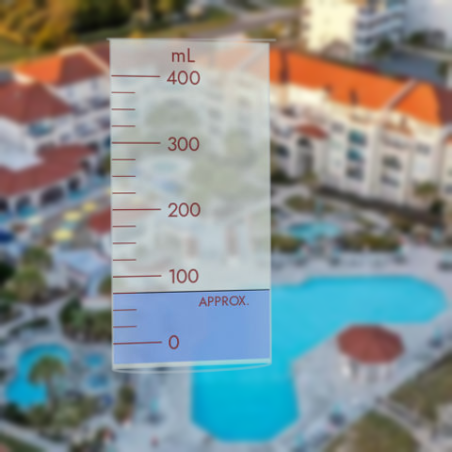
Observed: 75 mL
